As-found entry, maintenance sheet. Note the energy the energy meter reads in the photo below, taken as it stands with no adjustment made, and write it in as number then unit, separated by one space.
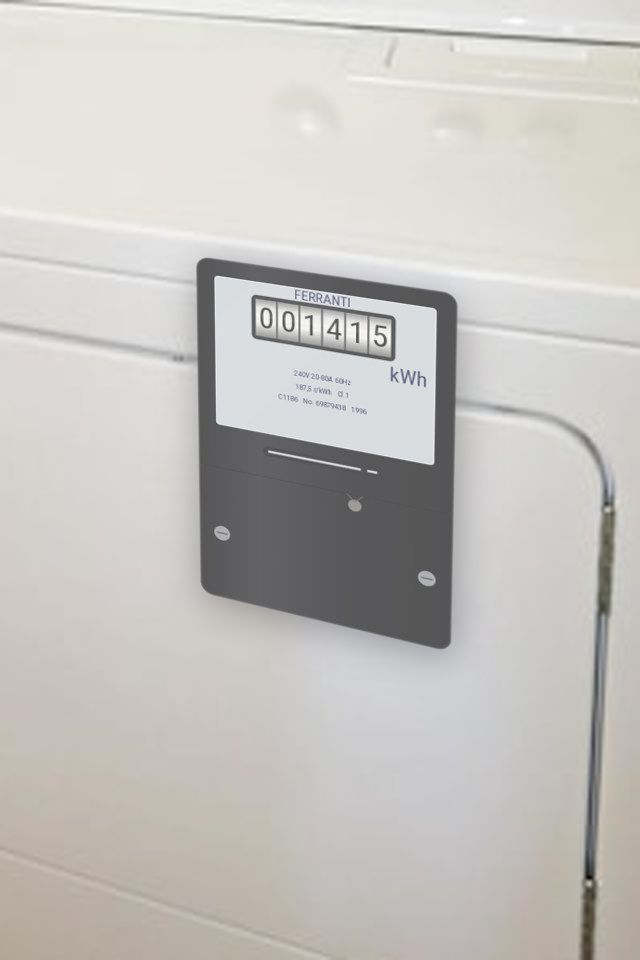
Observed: 1415 kWh
